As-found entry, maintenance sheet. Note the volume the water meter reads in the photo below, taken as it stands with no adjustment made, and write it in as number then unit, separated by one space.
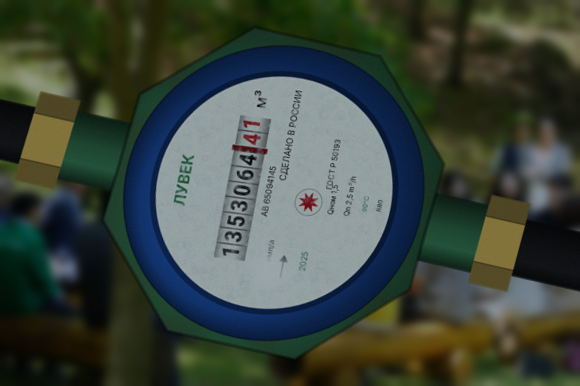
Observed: 1353064.41 m³
